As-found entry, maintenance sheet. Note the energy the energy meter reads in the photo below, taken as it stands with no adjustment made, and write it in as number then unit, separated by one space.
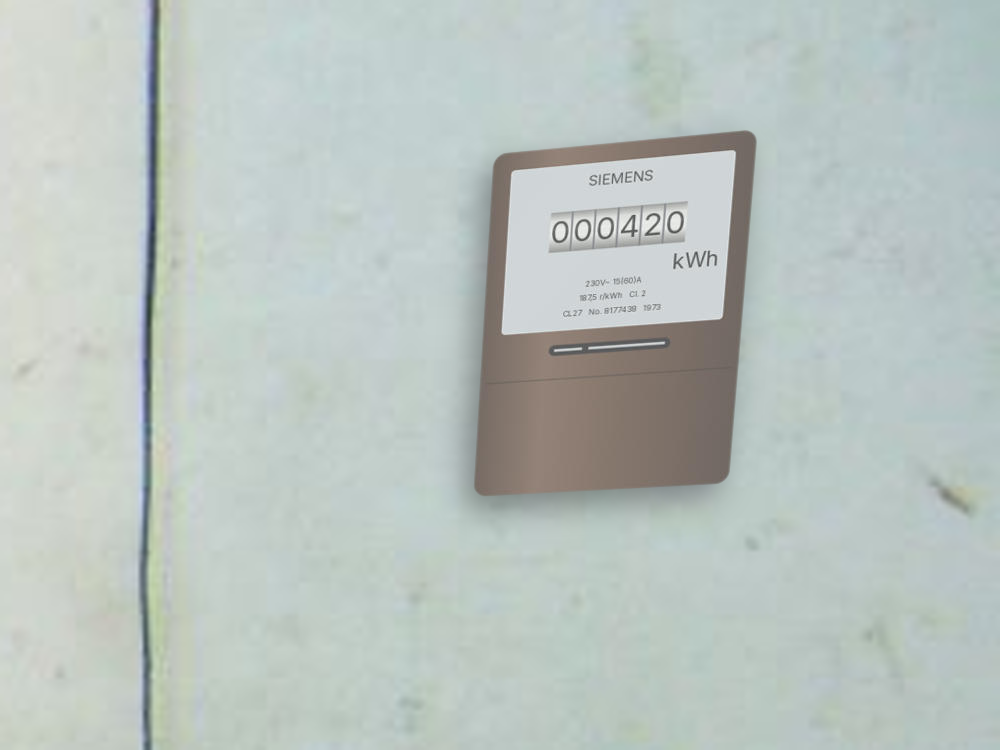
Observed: 420 kWh
